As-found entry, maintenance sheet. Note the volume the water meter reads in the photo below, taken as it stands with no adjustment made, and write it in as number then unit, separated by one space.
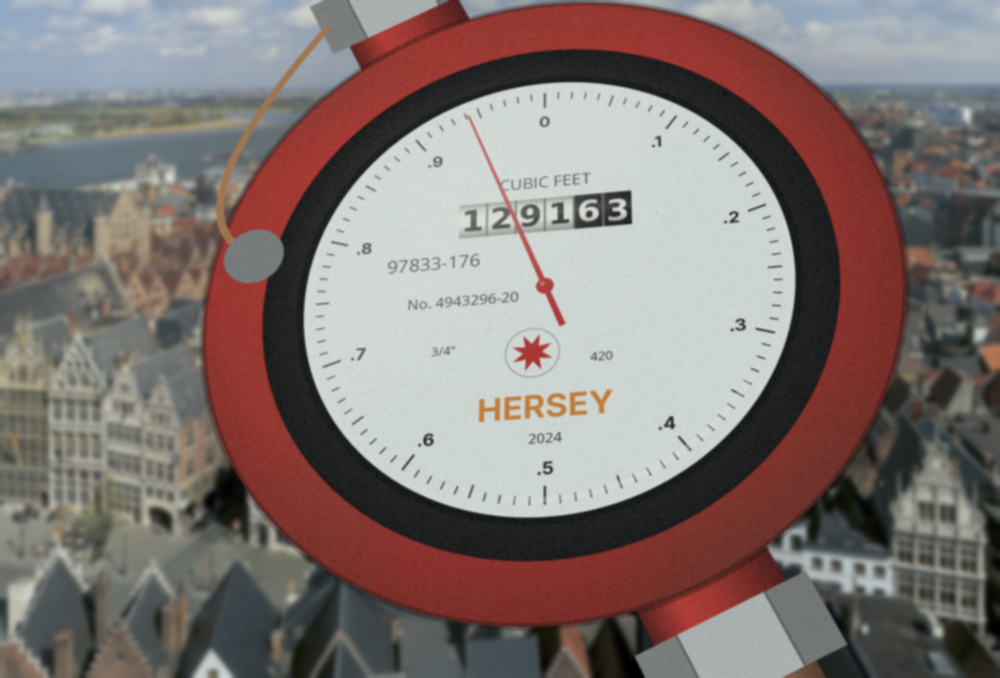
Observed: 129162.94 ft³
